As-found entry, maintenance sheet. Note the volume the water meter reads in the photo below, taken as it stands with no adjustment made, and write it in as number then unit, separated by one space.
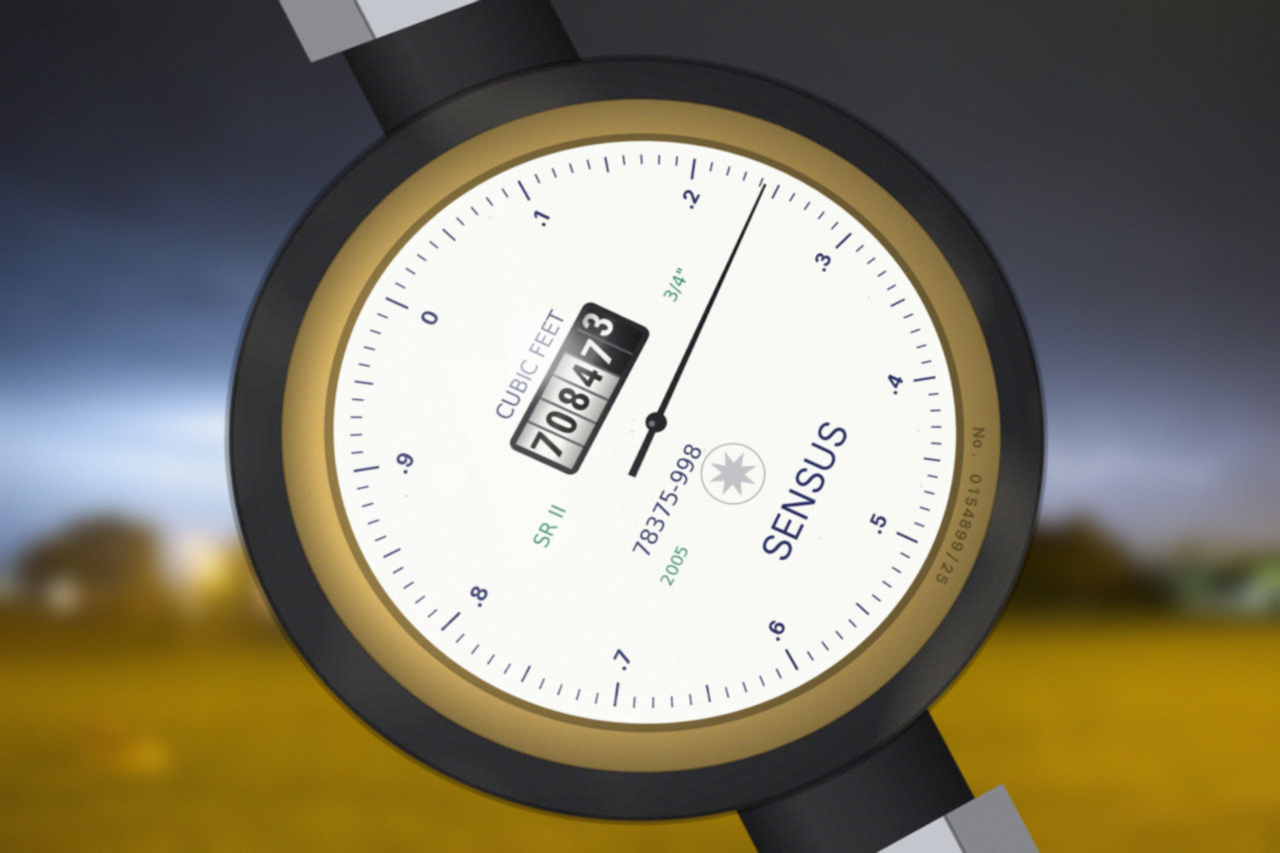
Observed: 708473.24 ft³
